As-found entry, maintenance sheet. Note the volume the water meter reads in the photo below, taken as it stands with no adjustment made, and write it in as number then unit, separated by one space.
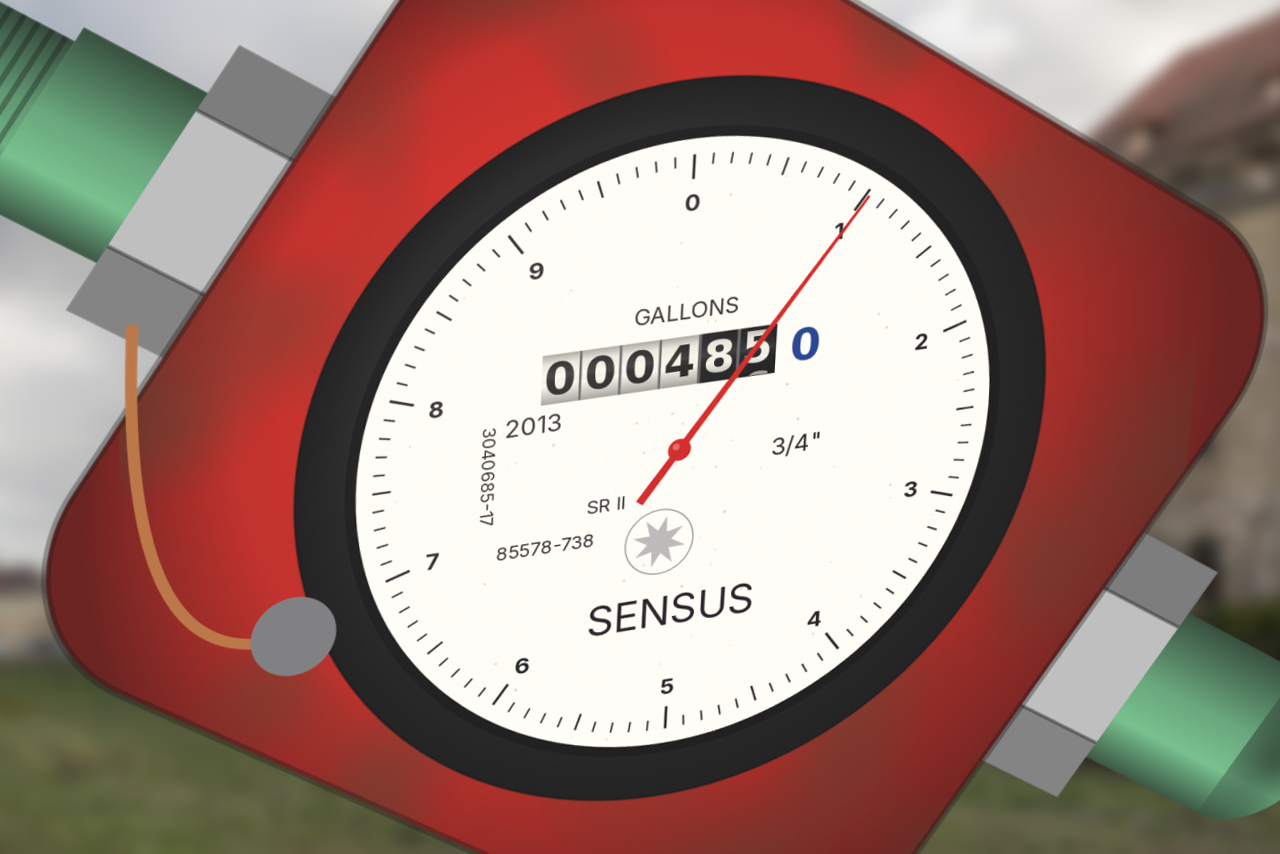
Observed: 4851.0 gal
